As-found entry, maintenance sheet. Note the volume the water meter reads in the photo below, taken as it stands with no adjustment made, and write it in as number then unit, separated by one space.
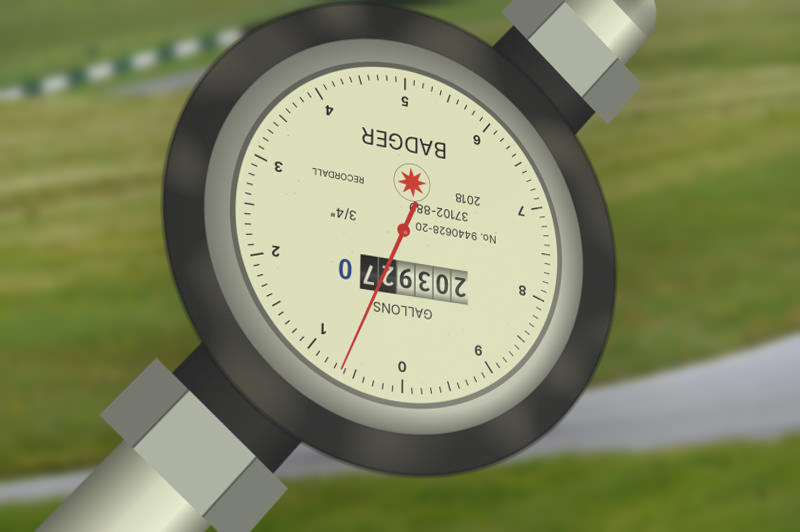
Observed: 2039270.6 gal
